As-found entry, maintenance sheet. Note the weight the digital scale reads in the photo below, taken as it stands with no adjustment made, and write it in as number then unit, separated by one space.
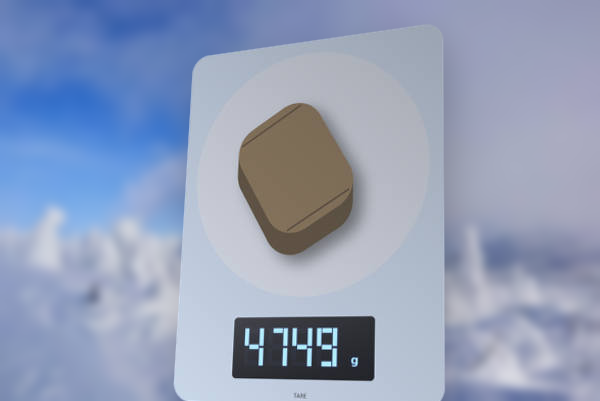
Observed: 4749 g
